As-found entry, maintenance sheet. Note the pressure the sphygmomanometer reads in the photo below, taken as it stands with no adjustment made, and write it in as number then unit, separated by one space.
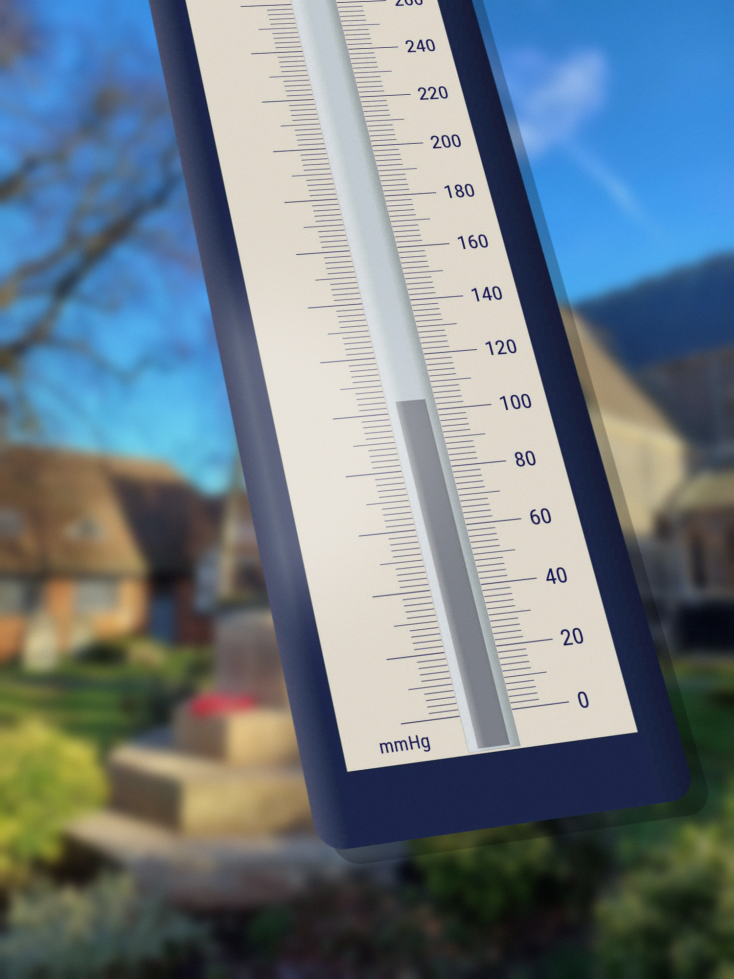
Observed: 104 mmHg
